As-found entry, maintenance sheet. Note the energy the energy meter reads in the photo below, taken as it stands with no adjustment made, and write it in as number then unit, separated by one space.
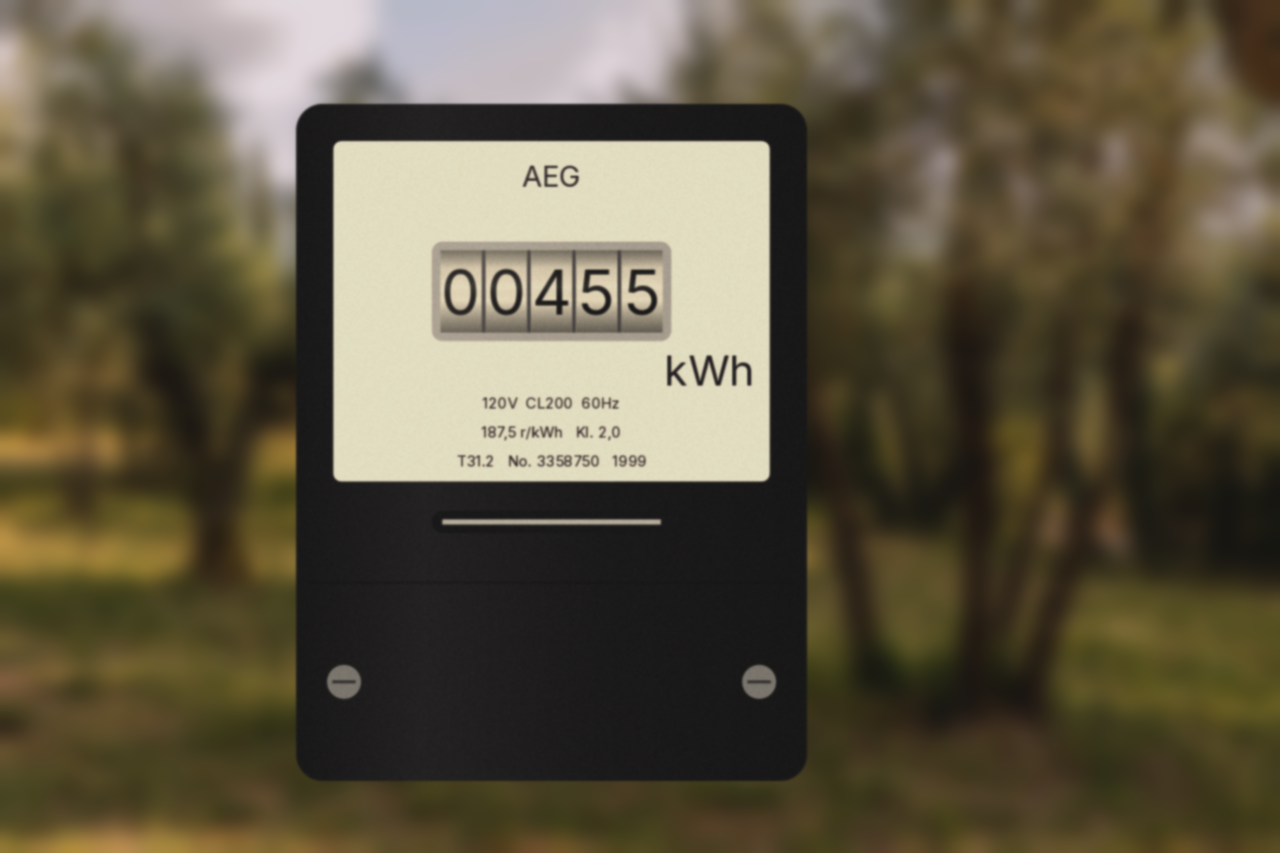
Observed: 455 kWh
